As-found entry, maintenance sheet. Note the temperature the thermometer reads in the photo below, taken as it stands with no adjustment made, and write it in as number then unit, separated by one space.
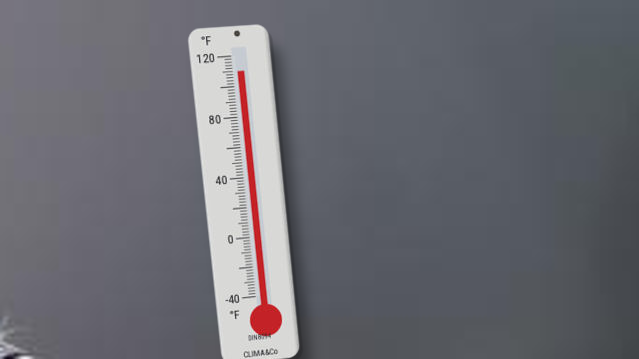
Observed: 110 °F
